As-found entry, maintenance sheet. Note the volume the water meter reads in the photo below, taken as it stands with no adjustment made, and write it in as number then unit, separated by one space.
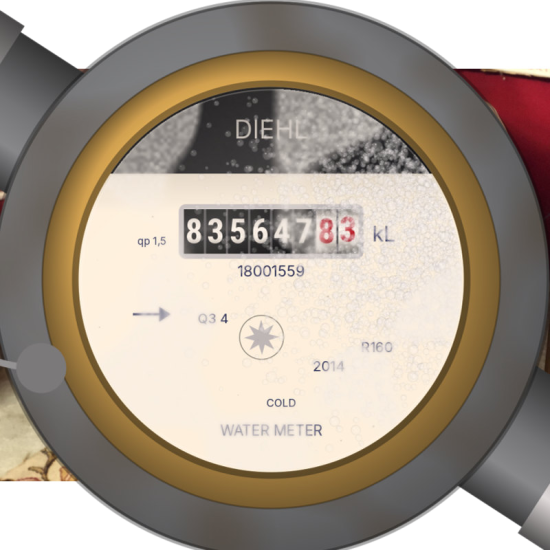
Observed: 835647.83 kL
